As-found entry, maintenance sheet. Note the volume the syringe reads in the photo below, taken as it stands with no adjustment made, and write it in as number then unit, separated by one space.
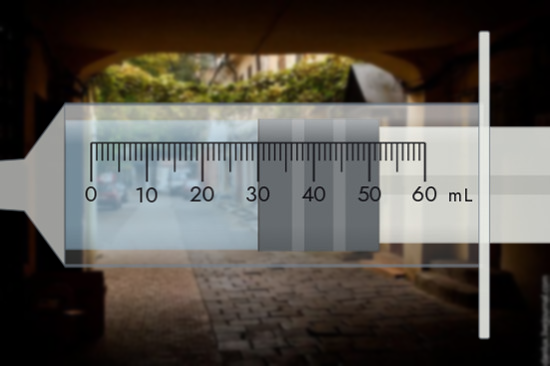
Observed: 30 mL
